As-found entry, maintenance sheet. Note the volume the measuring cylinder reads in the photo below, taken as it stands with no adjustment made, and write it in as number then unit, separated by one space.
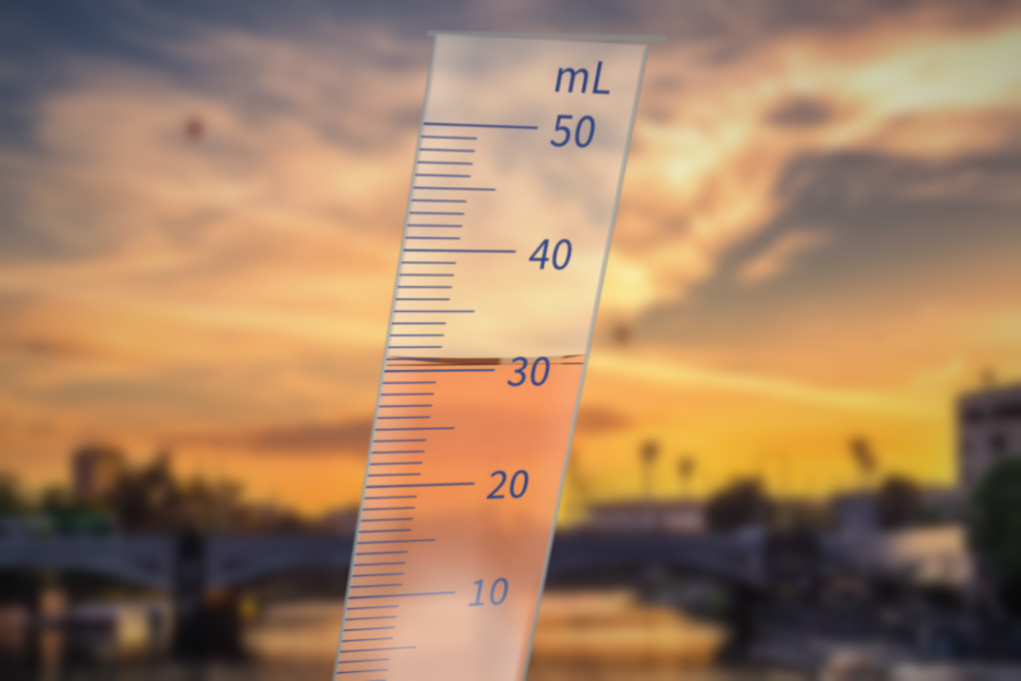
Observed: 30.5 mL
